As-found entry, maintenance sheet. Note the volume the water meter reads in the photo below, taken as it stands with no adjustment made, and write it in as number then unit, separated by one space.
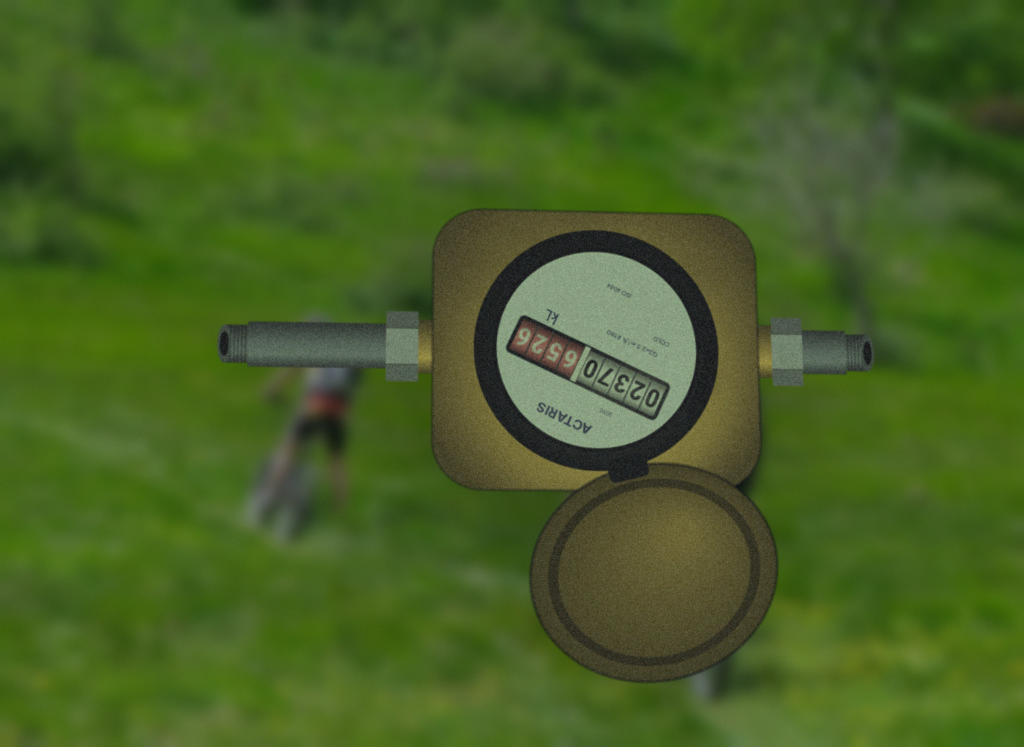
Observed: 2370.6526 kL
